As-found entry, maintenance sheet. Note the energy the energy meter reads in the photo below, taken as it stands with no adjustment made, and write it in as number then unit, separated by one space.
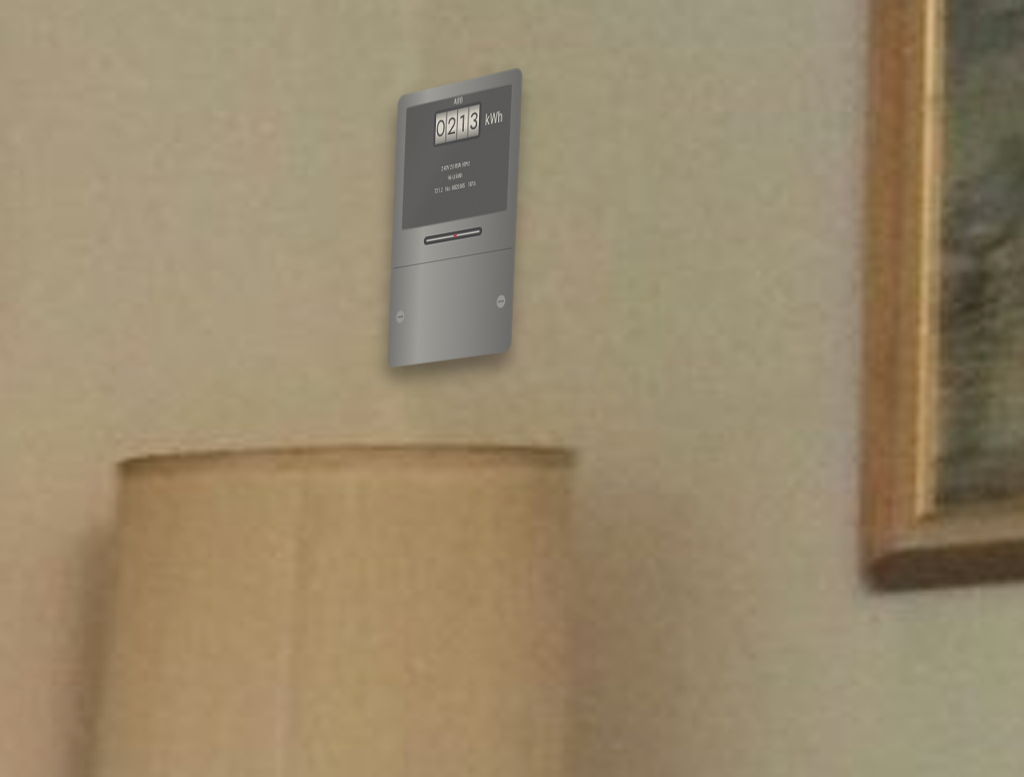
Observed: 213 kWh
